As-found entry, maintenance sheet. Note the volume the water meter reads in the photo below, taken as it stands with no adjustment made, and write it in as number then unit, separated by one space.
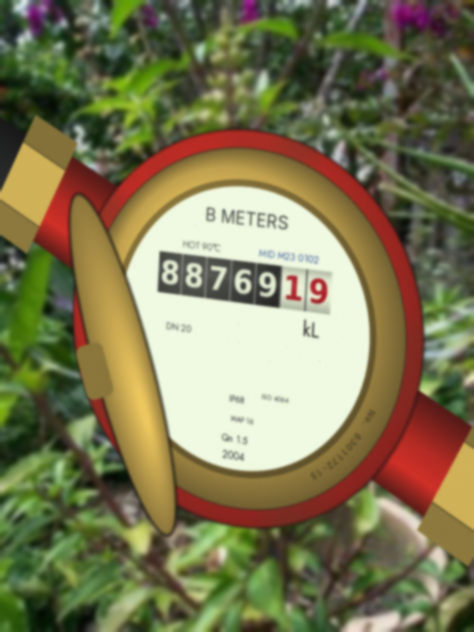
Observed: 88769.19 kL
